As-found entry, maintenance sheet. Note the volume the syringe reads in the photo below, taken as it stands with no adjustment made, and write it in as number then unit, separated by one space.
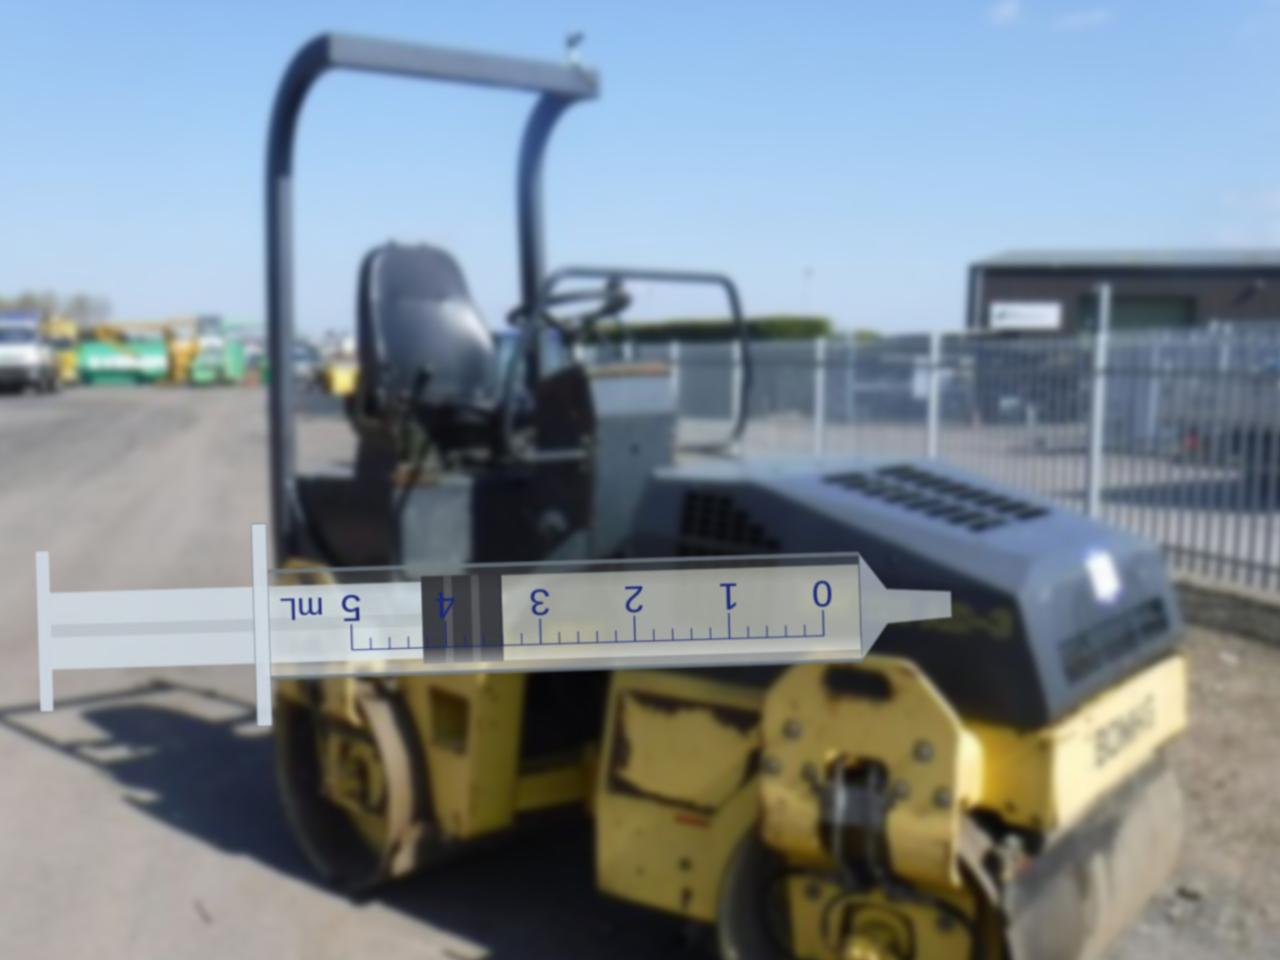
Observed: 3.4 mL
